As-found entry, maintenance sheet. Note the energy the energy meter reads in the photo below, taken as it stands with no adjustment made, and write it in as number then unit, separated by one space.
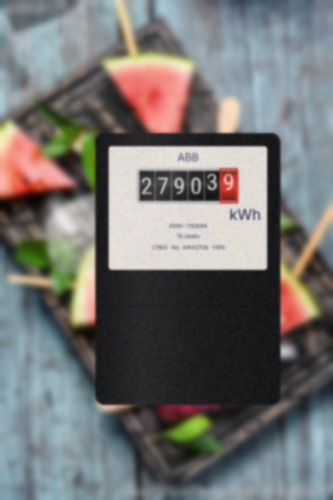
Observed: 27903.9 kWh
